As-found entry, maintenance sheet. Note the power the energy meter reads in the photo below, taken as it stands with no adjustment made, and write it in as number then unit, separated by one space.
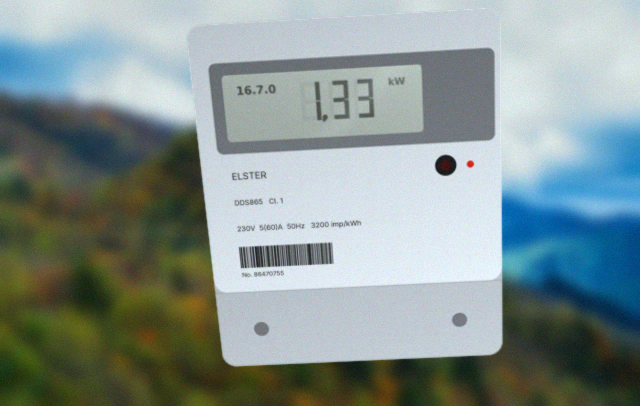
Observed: 1.33 kW
